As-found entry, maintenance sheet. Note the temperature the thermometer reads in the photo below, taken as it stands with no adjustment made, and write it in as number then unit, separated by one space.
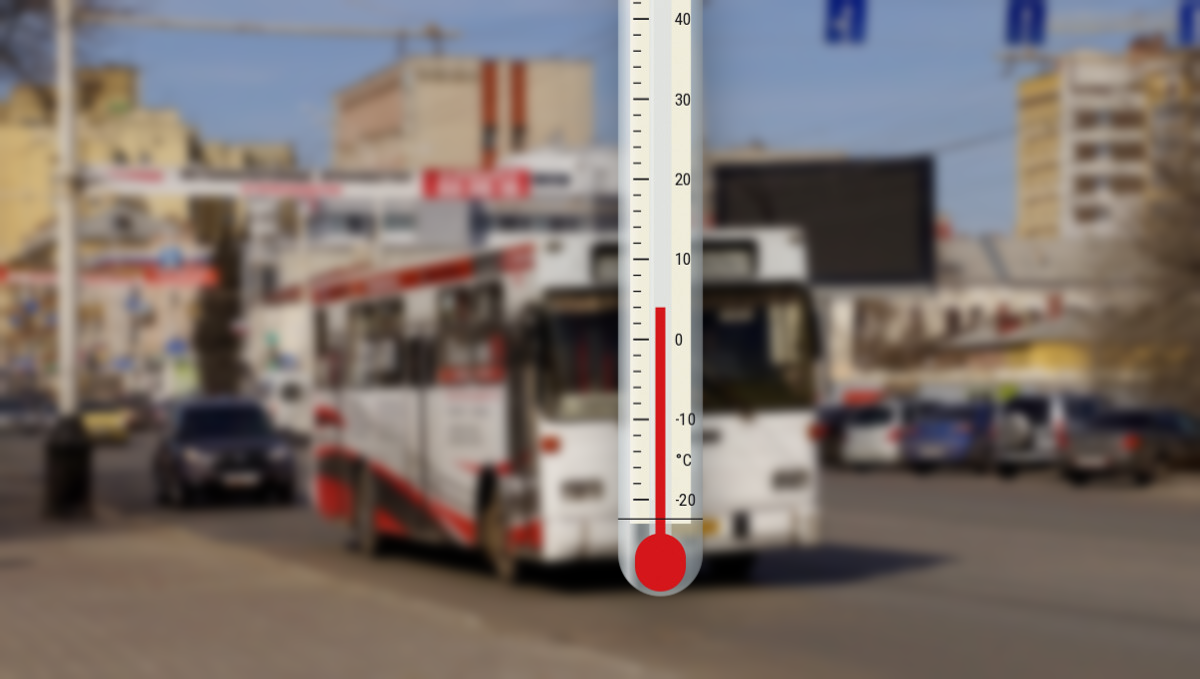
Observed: 4 °C
